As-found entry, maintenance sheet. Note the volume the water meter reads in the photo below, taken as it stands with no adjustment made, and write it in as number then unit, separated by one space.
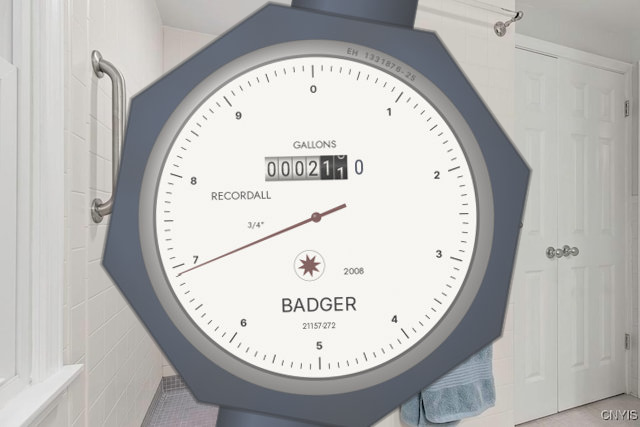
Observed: 2106.9 gal
